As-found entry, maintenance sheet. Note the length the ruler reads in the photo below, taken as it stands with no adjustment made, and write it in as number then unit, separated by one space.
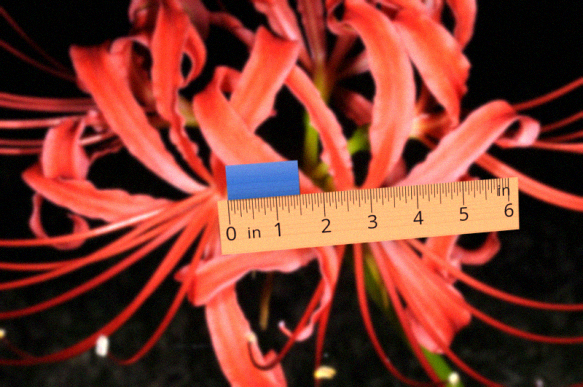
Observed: 1.5 in
